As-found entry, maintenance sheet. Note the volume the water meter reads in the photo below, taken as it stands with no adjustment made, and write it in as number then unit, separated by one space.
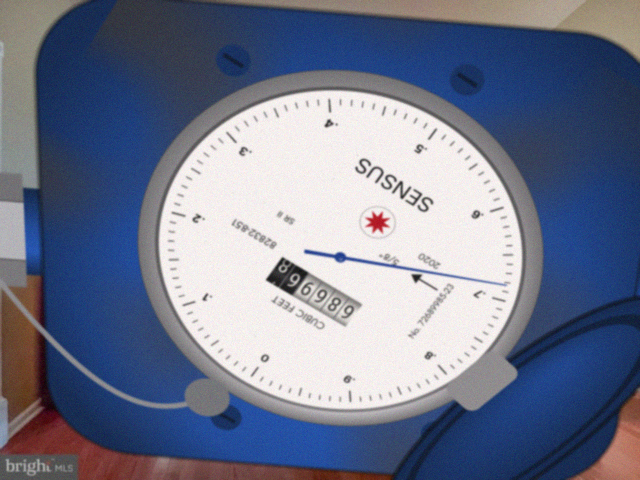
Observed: 686967.68 ft³
